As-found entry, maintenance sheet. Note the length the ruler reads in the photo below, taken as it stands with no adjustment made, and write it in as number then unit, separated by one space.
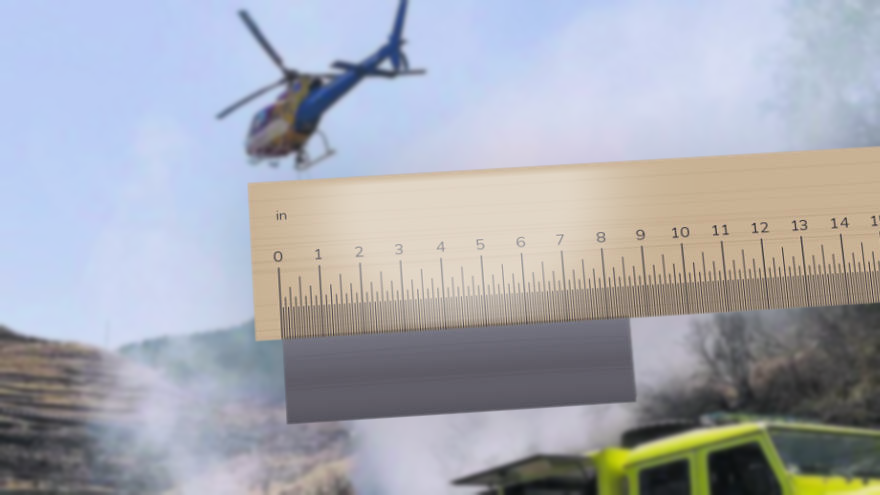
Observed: 8.5 in
